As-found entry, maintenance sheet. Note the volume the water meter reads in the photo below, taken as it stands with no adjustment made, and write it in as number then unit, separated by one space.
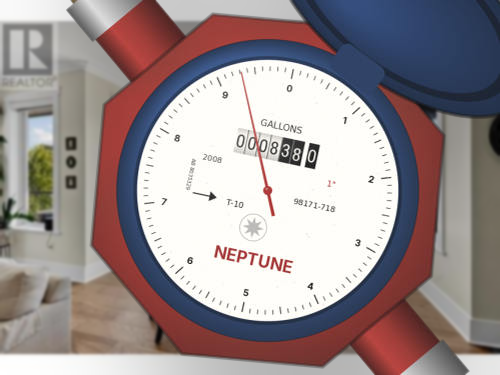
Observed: 8379.3 gal
